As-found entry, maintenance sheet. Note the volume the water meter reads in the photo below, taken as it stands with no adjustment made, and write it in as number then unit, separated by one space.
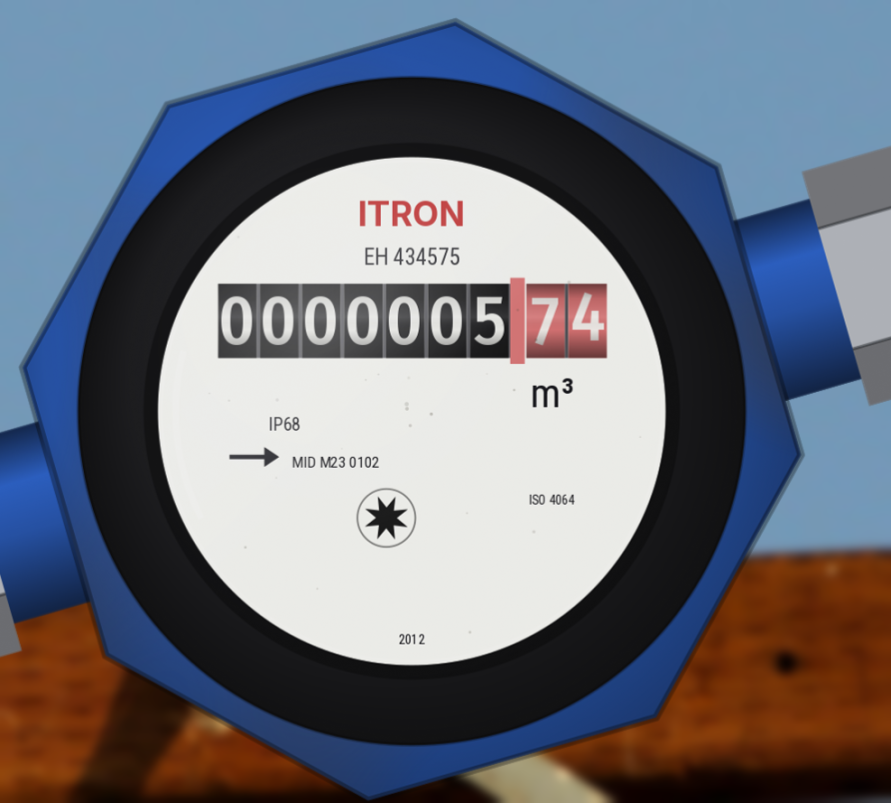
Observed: 5.74 m³
